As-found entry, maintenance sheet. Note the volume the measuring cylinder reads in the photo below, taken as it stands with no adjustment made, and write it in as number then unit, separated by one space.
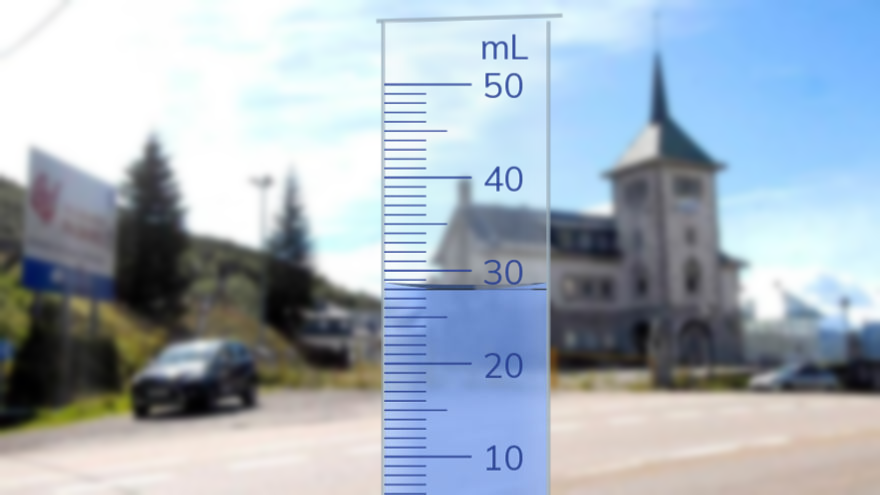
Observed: 28 mL
